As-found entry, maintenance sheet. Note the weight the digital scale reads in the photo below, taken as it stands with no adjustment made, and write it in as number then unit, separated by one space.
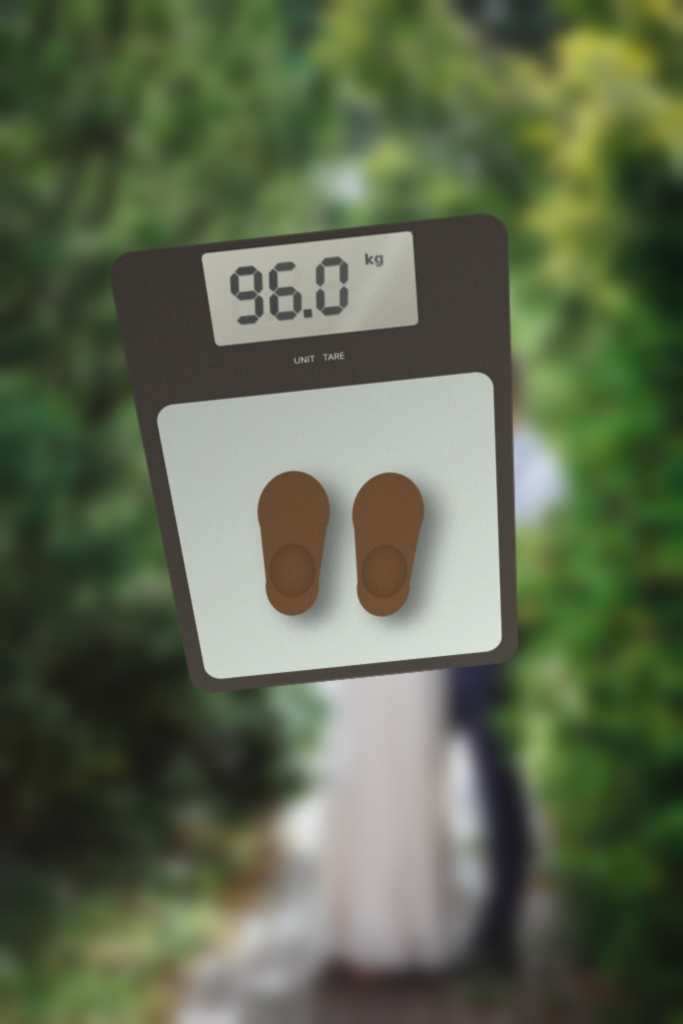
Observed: 96.0 kg
